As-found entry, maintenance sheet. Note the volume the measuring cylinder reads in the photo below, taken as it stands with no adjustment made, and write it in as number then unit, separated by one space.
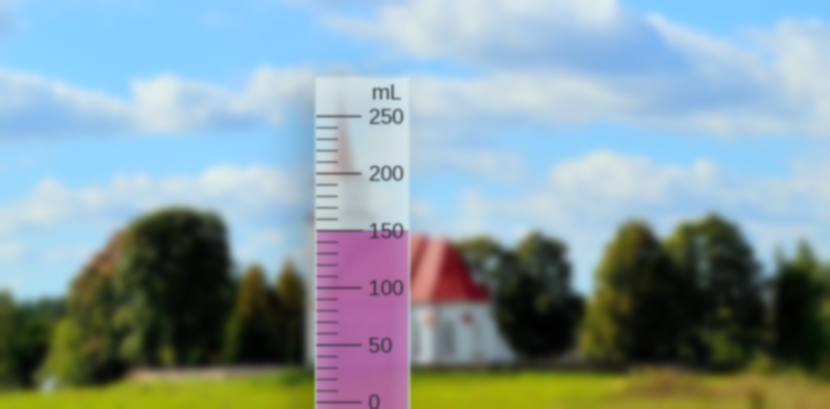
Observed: 150 mL
